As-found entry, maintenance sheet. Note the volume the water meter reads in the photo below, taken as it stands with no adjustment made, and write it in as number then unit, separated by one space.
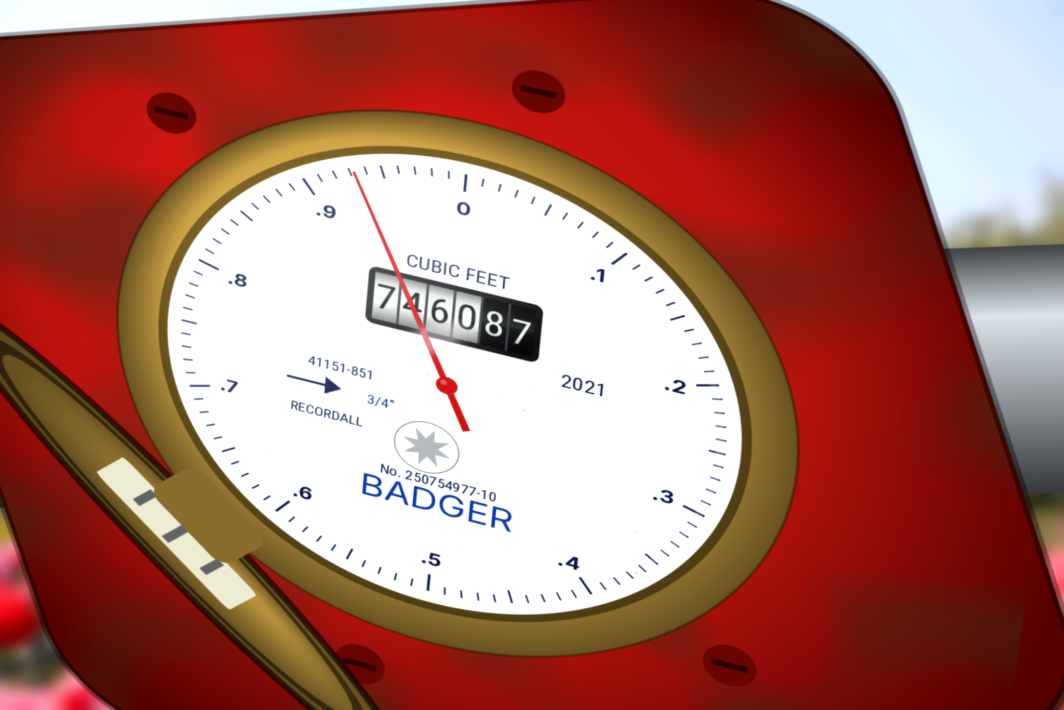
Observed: 746086.93 ft³
